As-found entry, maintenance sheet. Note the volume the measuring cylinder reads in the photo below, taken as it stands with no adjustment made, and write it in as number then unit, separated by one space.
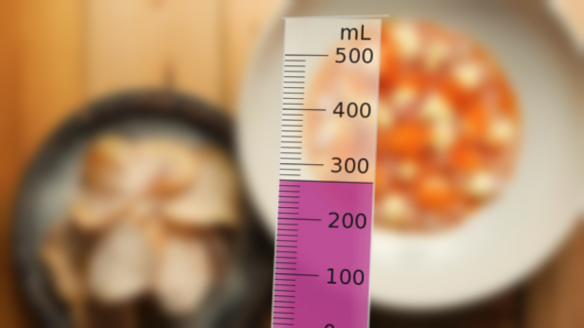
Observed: 270 mL
